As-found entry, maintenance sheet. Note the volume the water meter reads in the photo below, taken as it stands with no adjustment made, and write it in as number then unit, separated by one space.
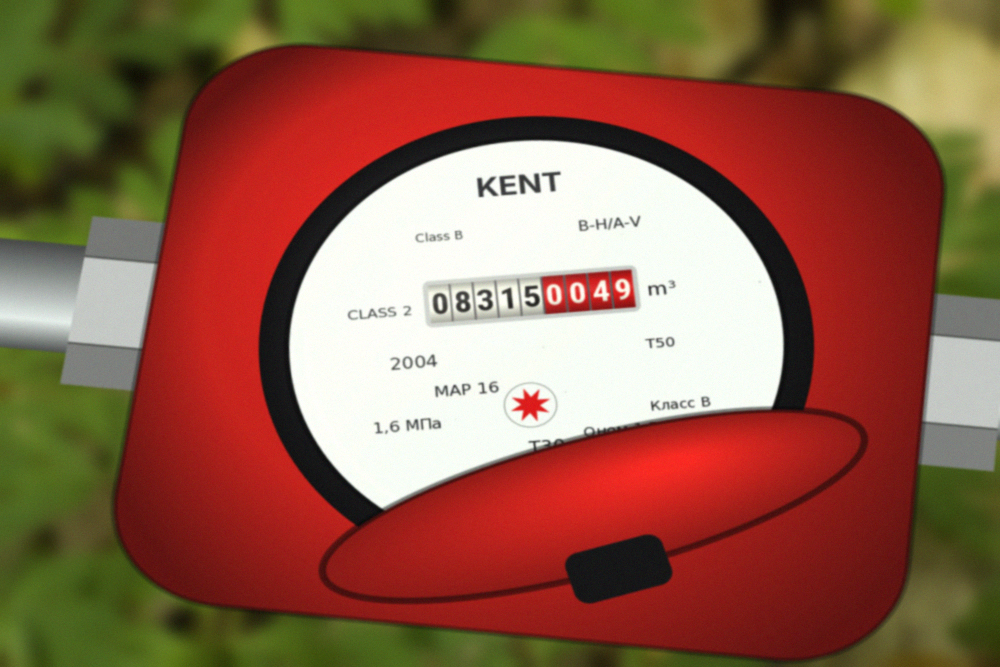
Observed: 8315.0049 m³
